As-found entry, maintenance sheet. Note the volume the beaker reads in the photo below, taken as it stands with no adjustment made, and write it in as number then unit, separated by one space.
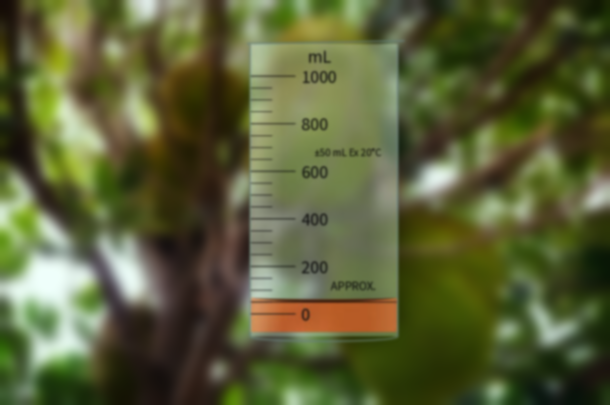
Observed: 50 mL
